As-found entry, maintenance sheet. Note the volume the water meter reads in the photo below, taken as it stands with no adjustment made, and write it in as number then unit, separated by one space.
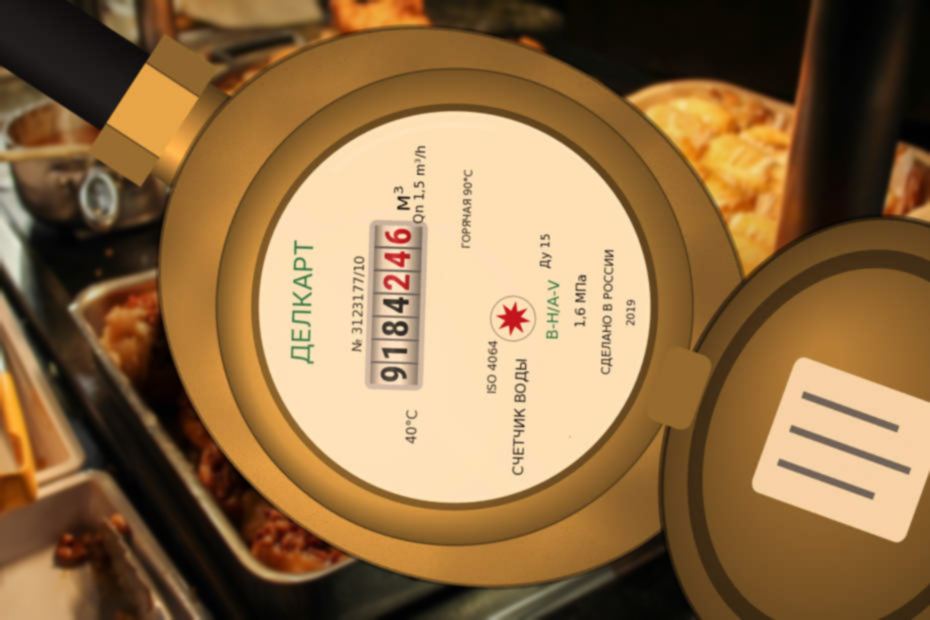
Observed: 9184.246 m³
